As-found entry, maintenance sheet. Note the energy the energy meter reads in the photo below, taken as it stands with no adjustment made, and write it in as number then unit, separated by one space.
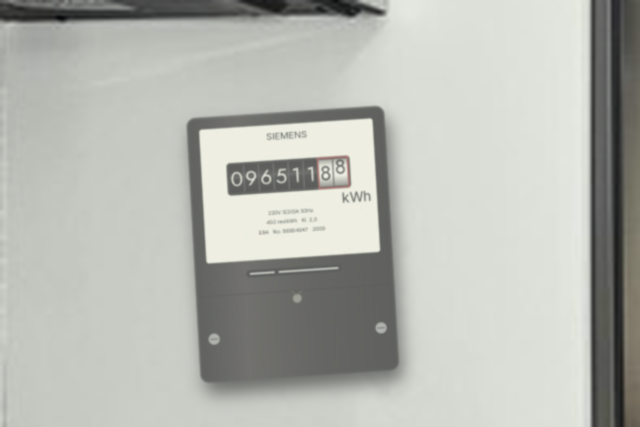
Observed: 96511.88 kWh
